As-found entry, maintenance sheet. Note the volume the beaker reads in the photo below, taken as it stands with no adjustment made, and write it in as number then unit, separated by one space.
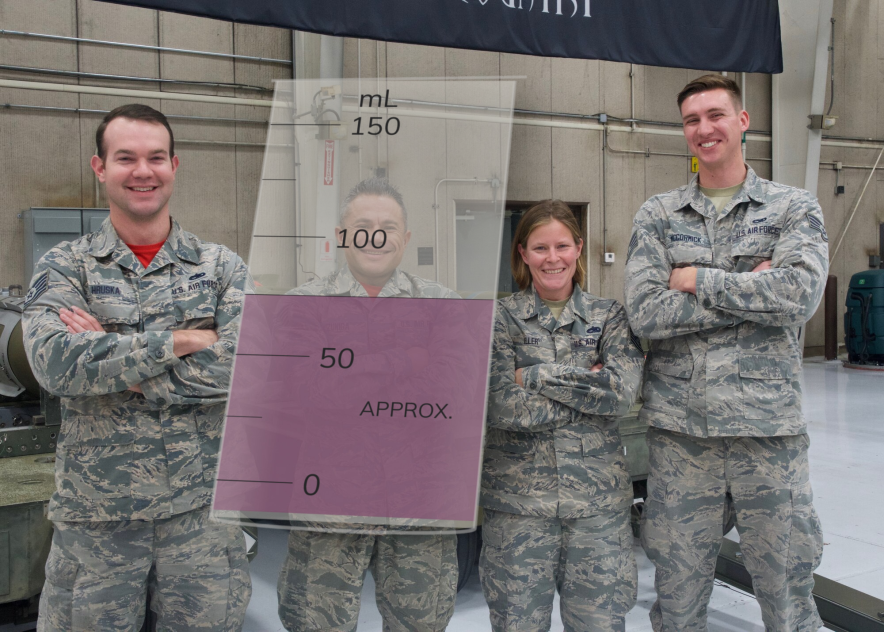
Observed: 75 mL
